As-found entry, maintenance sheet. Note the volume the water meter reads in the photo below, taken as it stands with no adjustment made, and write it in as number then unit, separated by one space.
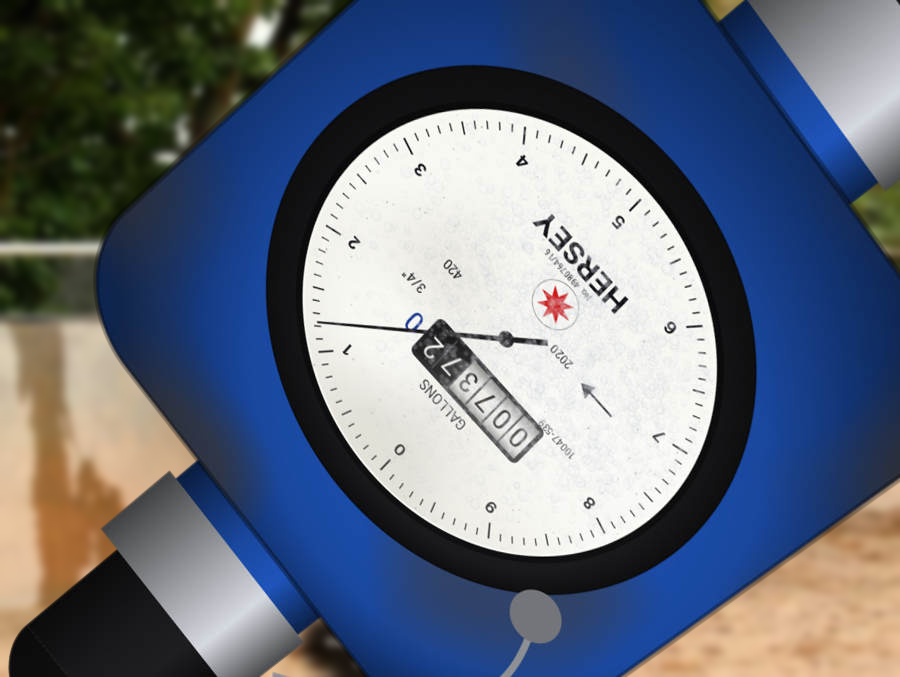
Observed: 73721.2 gal
